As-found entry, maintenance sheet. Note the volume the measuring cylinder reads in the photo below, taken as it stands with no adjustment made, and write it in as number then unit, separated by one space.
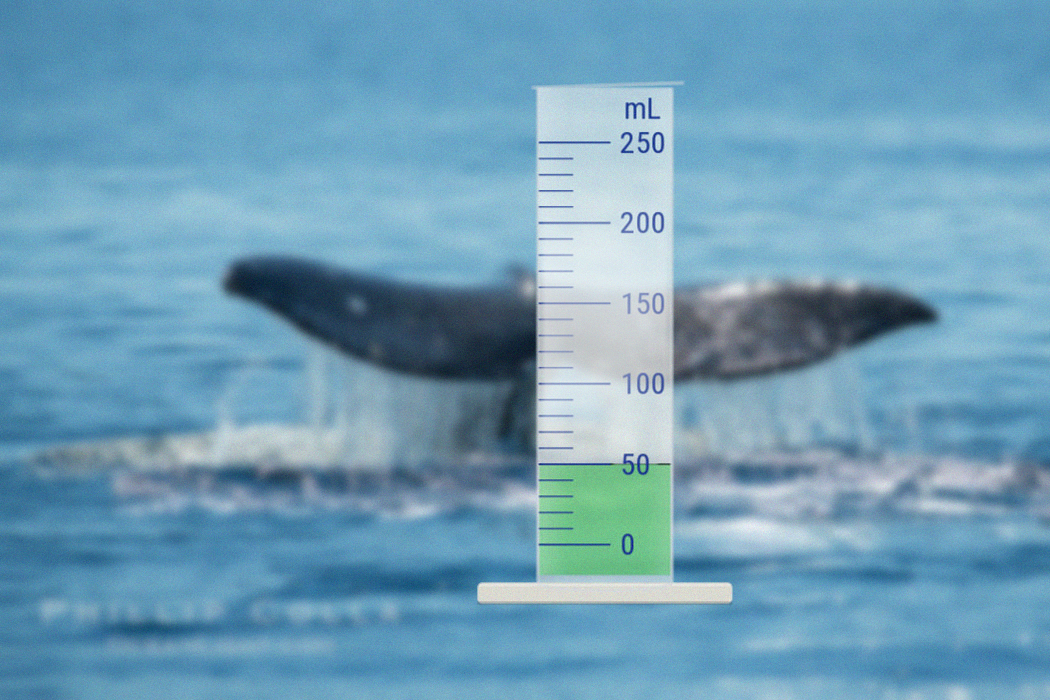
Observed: 50 mL
